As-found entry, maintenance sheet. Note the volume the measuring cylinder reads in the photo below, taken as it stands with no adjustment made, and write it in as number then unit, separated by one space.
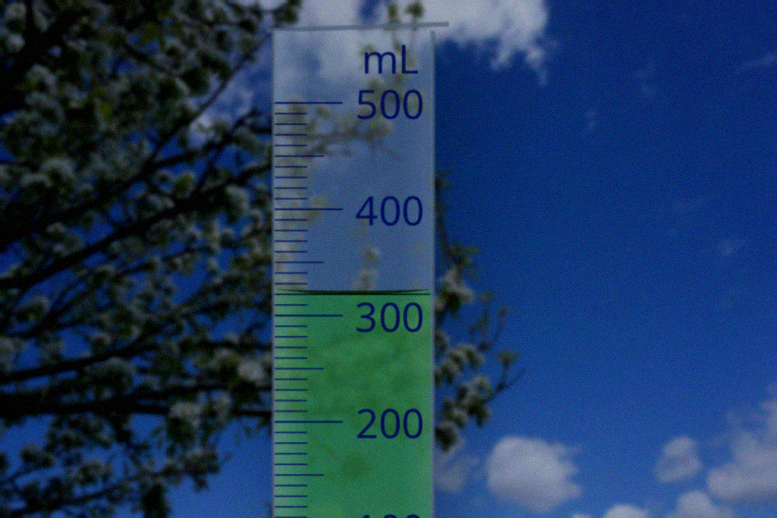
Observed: 320 mL
